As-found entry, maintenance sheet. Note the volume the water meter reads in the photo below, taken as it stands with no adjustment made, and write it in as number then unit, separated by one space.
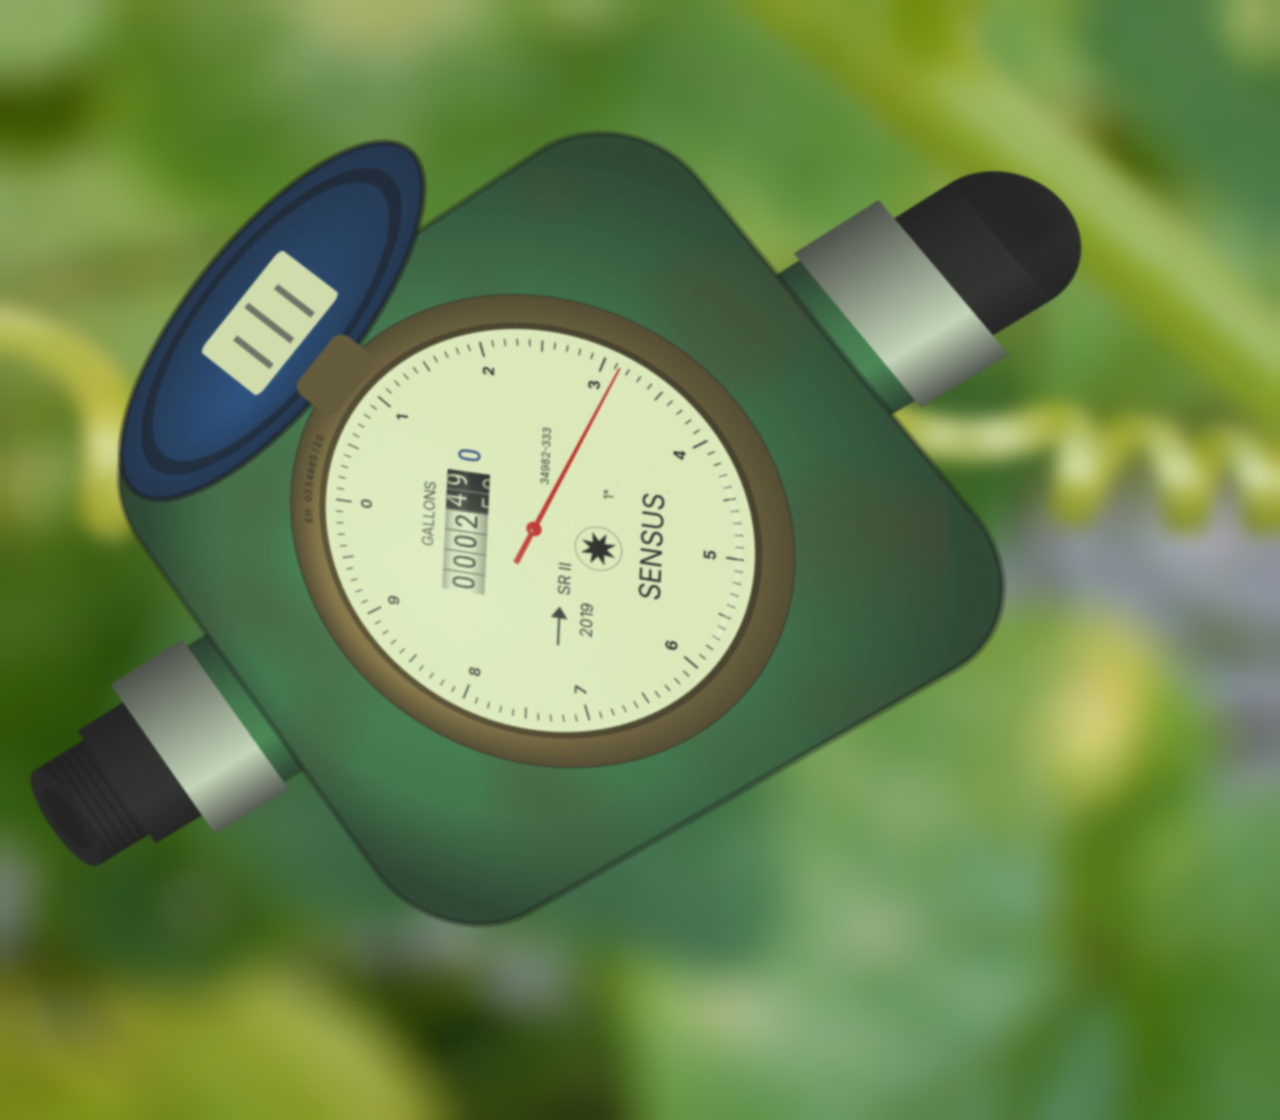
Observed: 2493.1 gal
